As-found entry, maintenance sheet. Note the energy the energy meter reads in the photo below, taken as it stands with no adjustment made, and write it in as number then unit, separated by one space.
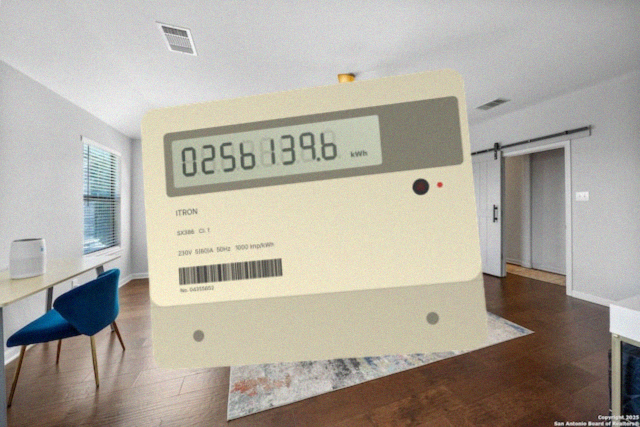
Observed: 256139.6 kWh
